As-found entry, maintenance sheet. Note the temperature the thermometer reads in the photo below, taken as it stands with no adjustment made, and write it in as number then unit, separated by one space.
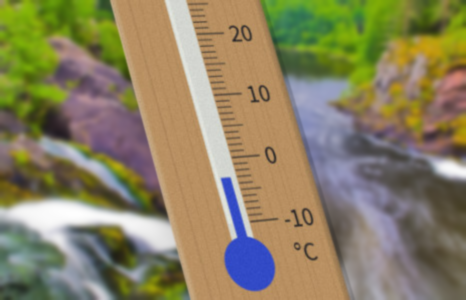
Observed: -3 °C
